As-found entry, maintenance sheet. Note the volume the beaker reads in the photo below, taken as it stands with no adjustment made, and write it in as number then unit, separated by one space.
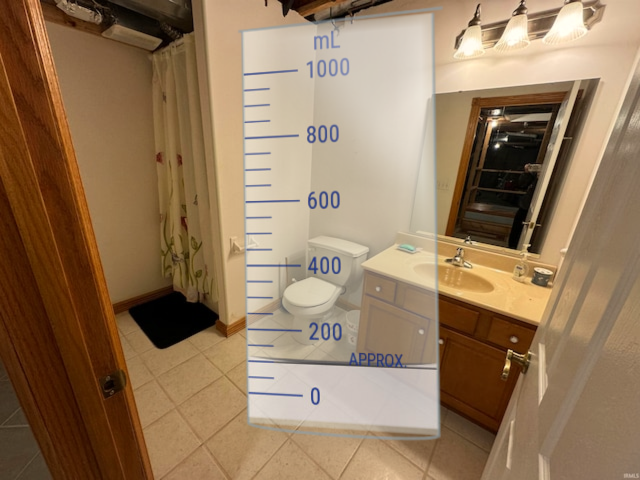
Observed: 100 mL
